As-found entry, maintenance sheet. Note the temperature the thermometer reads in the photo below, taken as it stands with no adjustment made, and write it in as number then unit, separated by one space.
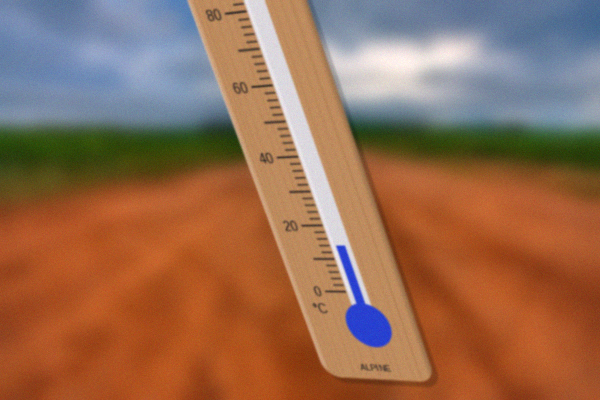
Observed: 14 °C
